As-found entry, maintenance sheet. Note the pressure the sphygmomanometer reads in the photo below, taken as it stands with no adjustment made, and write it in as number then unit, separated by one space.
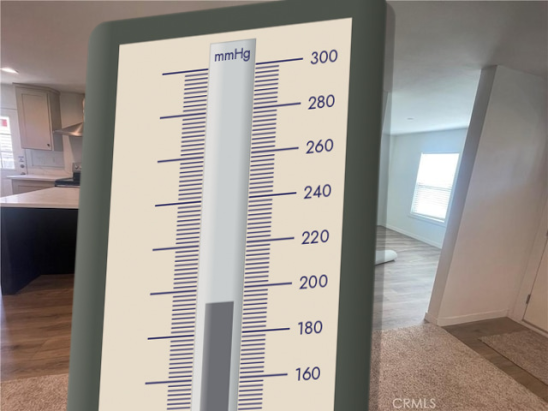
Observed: 194 mmHg
